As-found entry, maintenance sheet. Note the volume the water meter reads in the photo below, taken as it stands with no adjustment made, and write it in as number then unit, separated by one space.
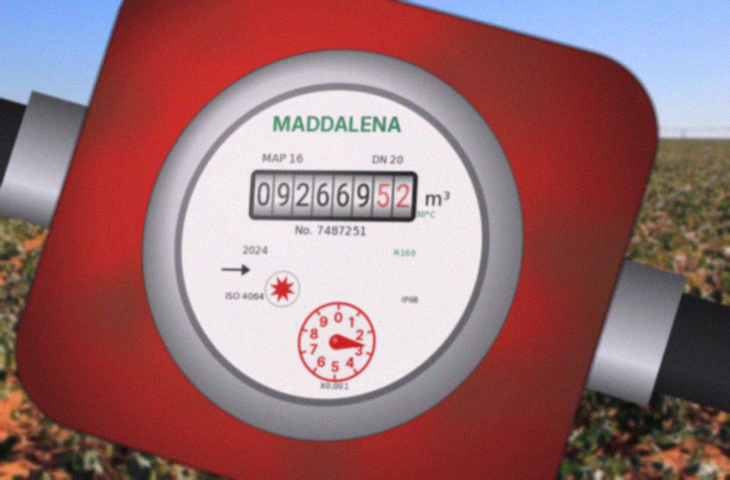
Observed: 92669.522 m³
